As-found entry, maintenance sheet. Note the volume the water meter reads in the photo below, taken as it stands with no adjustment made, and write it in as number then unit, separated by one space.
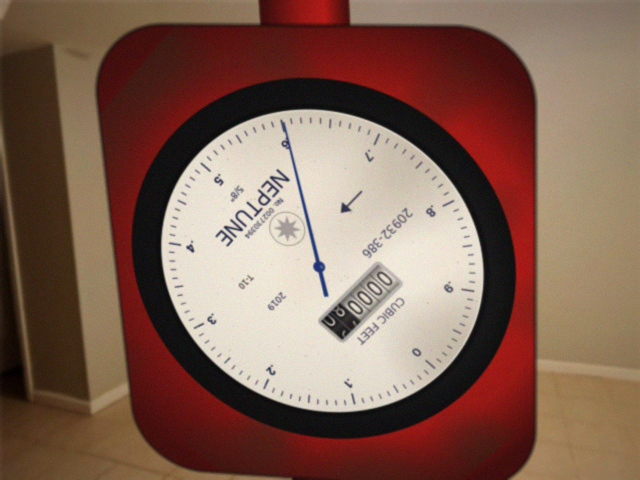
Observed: 79.60 ft³
